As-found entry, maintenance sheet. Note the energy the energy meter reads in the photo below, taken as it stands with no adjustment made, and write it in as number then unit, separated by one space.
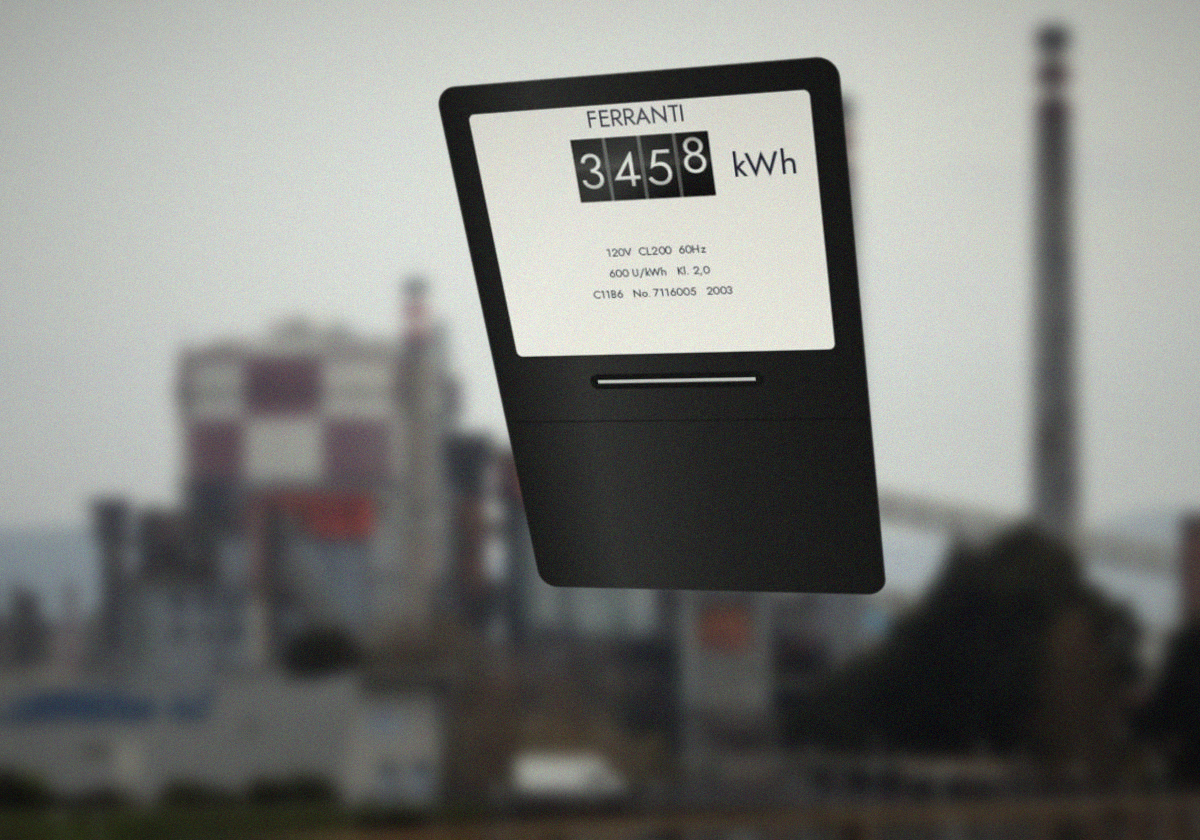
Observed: 3458 kWh
